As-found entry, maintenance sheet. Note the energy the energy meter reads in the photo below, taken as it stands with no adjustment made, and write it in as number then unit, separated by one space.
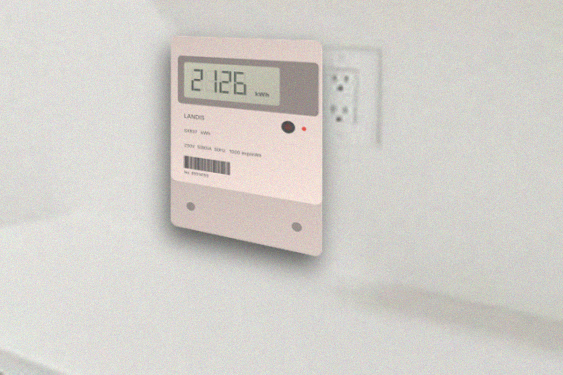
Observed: 2126 kWh
